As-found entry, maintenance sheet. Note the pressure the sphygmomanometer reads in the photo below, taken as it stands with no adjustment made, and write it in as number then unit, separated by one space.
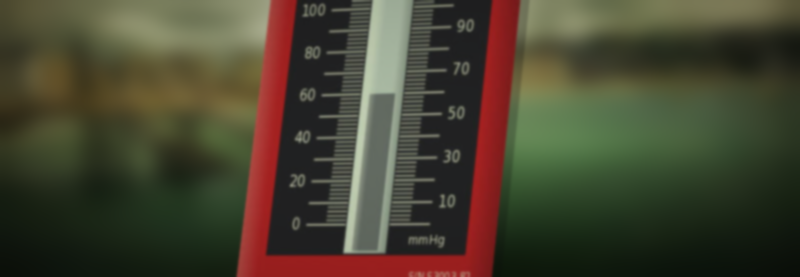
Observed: 60 mmHg
